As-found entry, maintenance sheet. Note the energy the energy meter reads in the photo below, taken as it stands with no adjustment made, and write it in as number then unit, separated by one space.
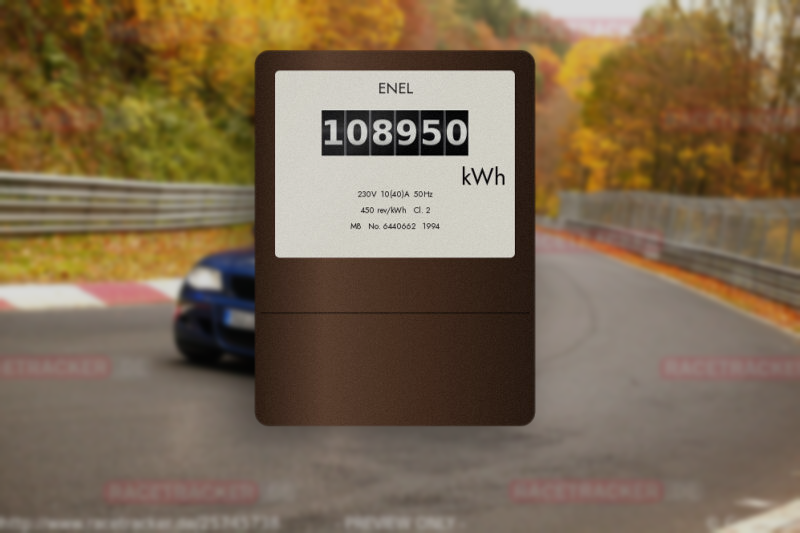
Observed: 108950 kWh
